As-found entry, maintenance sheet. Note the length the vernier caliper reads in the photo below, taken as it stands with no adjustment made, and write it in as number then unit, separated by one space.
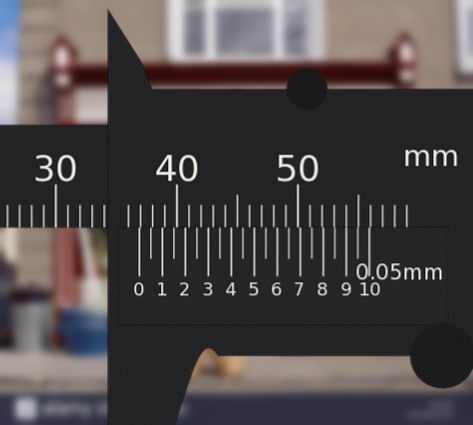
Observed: 36.9 mm
